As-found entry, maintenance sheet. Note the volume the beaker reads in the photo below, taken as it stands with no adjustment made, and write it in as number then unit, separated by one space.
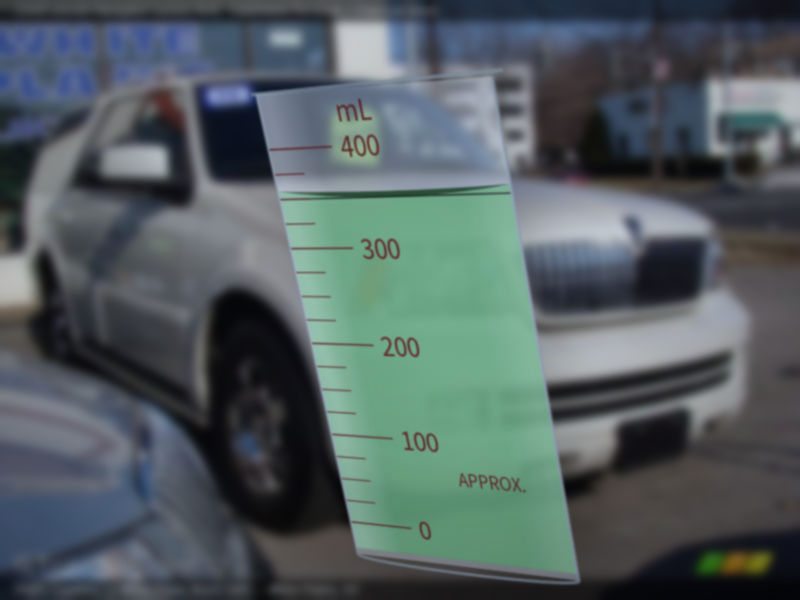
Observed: 350 mL
